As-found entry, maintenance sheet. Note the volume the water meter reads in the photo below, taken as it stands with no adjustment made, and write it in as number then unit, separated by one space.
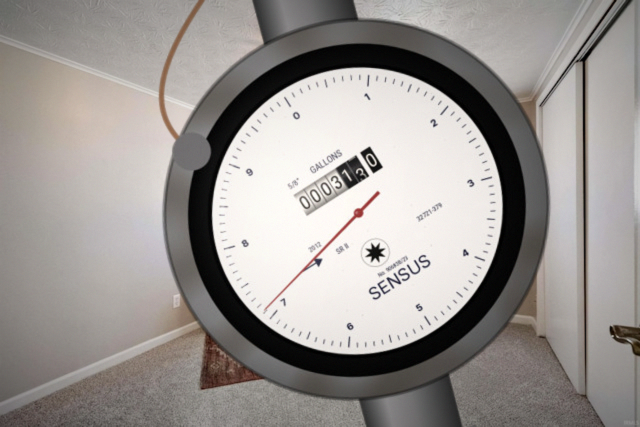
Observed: 3127.1 gal
